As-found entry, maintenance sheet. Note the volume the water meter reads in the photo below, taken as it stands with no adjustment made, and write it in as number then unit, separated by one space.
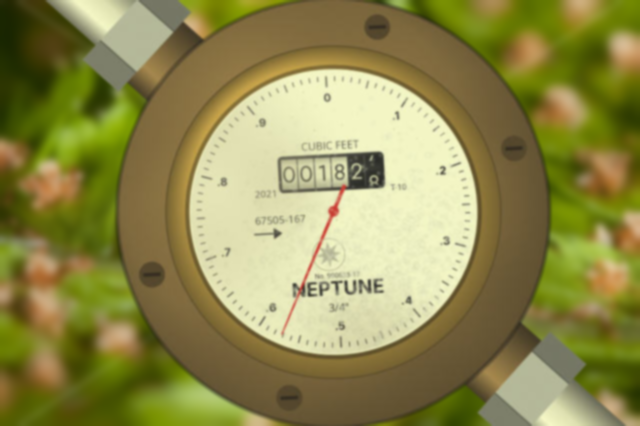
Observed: 1827.57 ft³
